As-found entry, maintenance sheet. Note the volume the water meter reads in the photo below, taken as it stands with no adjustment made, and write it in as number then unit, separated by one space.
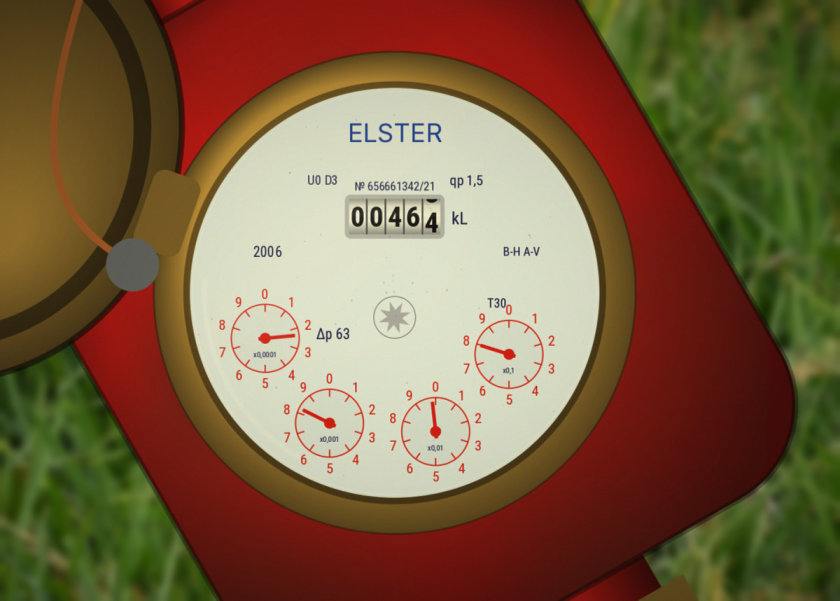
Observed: 463.7982 kL
